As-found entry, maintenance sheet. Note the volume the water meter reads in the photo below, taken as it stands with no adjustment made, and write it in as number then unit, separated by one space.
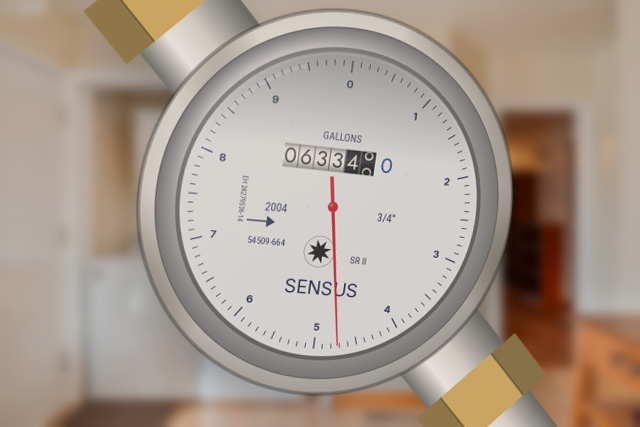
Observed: 633484.7 gal
